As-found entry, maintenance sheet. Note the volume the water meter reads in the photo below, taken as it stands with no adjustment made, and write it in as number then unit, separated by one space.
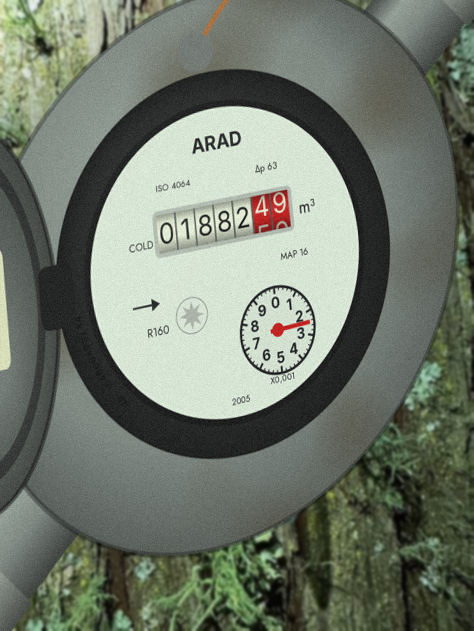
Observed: 1882.492 m³
